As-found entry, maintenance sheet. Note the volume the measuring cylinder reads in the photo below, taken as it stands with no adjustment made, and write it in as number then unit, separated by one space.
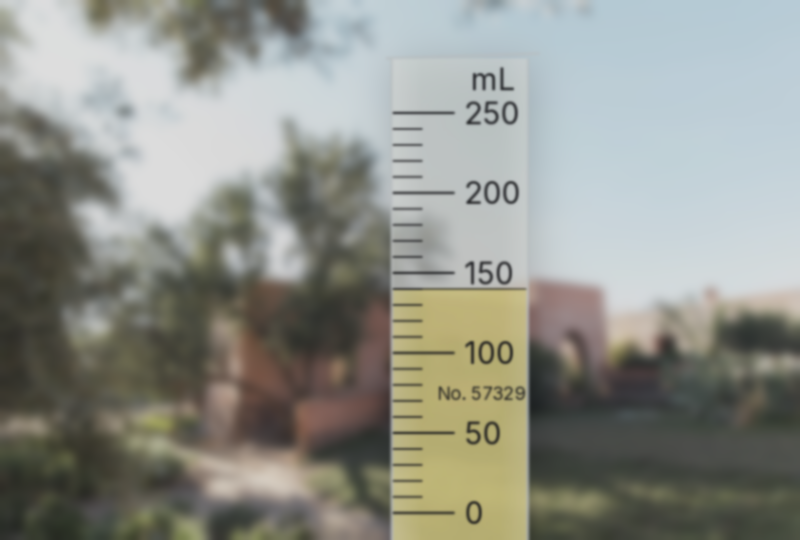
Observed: 140 mL
